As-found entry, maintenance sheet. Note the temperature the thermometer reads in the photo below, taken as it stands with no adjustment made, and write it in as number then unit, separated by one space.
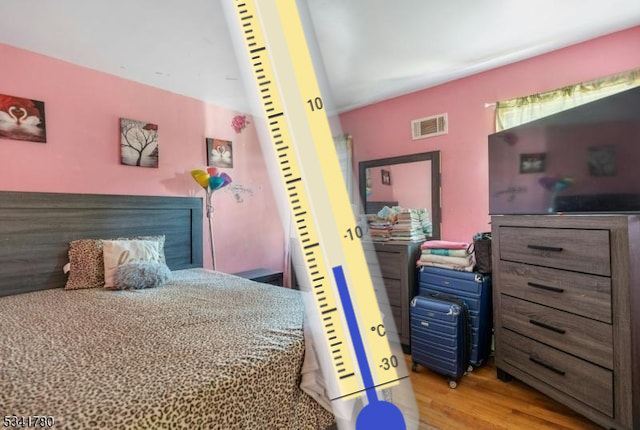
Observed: -14 °C
